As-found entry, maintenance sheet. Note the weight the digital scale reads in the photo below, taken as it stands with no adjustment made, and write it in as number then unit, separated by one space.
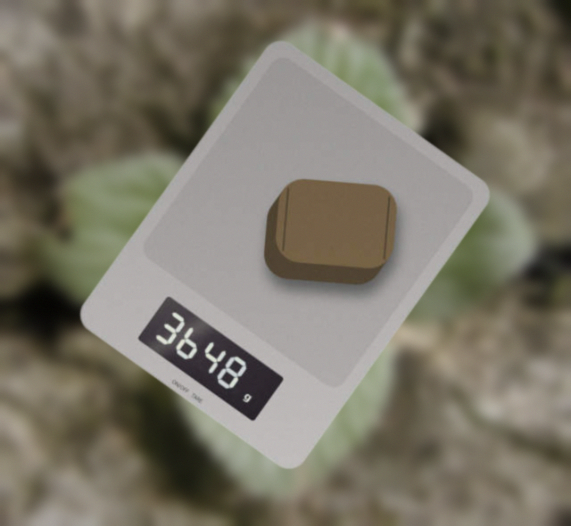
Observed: 3648 g
